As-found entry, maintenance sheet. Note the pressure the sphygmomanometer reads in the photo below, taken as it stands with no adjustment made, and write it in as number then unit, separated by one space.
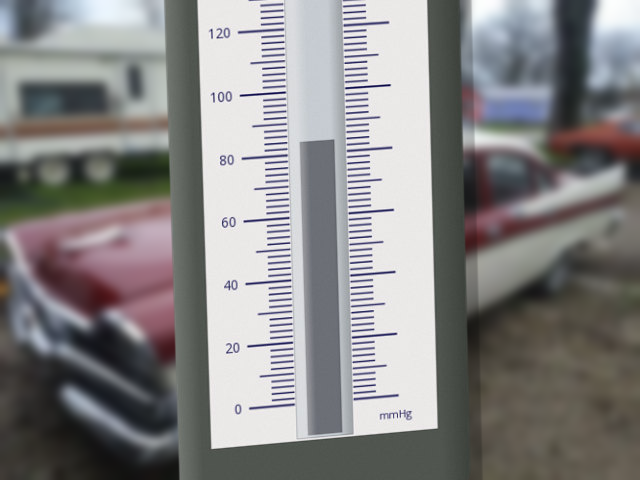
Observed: 84 mmHg
